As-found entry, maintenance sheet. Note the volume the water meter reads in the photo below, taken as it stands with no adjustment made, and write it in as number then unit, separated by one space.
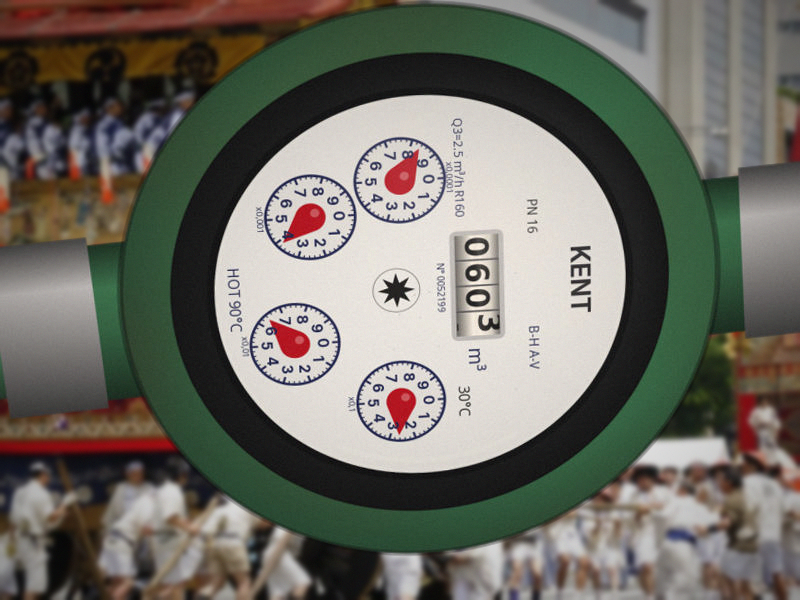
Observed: 603.2638 m³
